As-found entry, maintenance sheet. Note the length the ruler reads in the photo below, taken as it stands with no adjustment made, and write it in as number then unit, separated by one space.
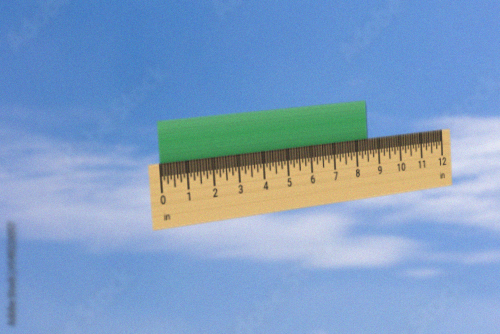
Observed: 8.5 in
